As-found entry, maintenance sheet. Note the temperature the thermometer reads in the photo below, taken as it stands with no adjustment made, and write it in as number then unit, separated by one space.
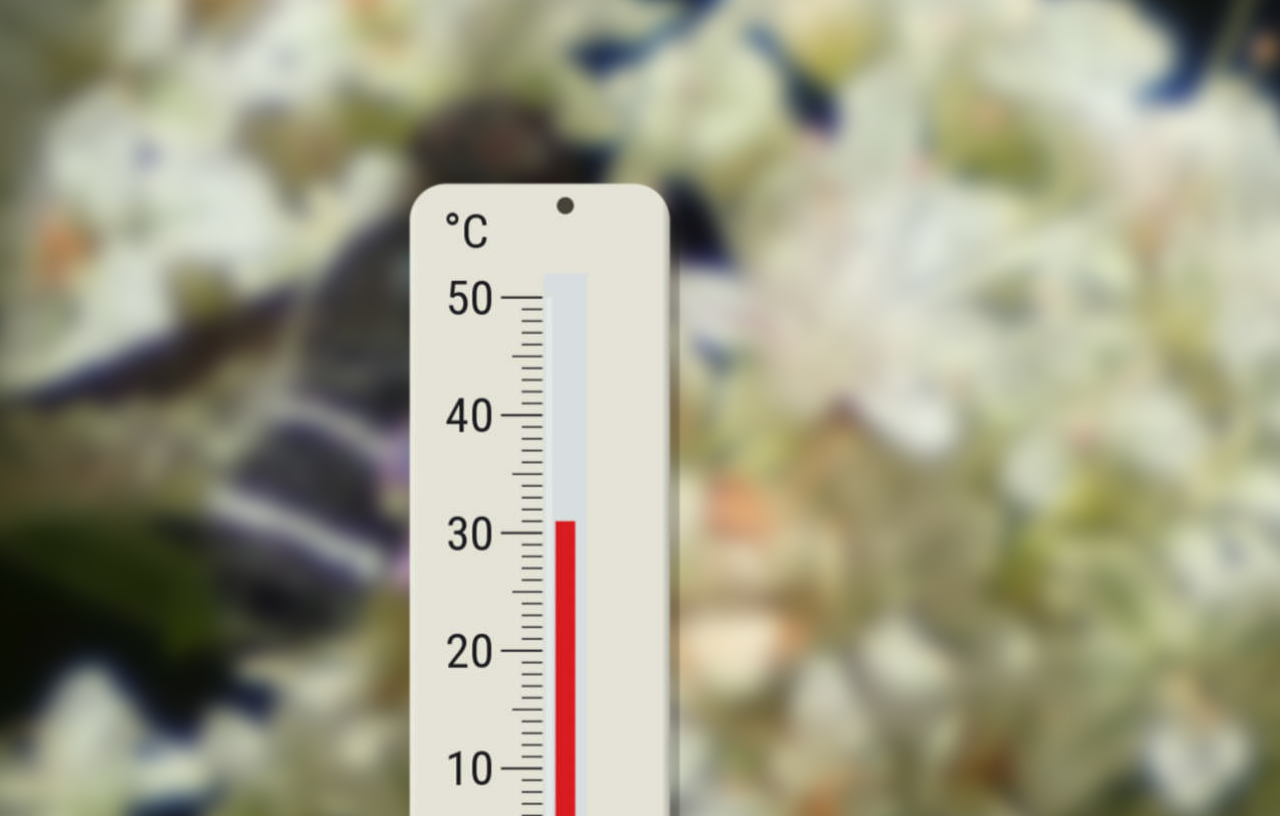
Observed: 31 °C
